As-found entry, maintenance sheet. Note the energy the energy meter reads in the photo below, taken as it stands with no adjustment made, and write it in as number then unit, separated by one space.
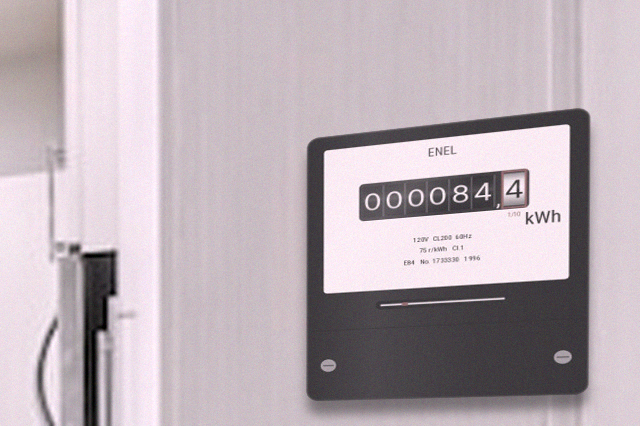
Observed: 84.4 kWh
